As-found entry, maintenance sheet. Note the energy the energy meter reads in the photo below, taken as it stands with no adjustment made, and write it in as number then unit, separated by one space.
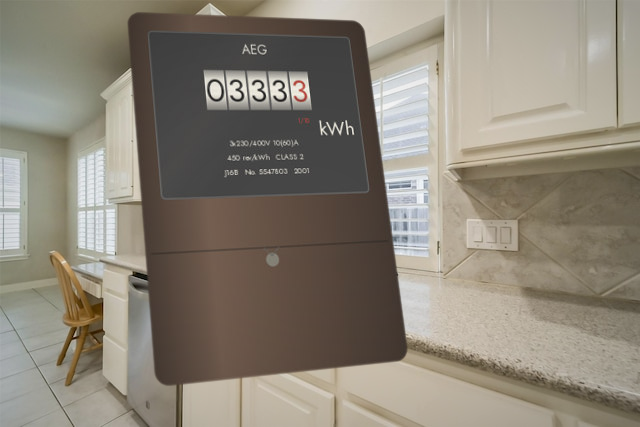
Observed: 333.3 kWh
